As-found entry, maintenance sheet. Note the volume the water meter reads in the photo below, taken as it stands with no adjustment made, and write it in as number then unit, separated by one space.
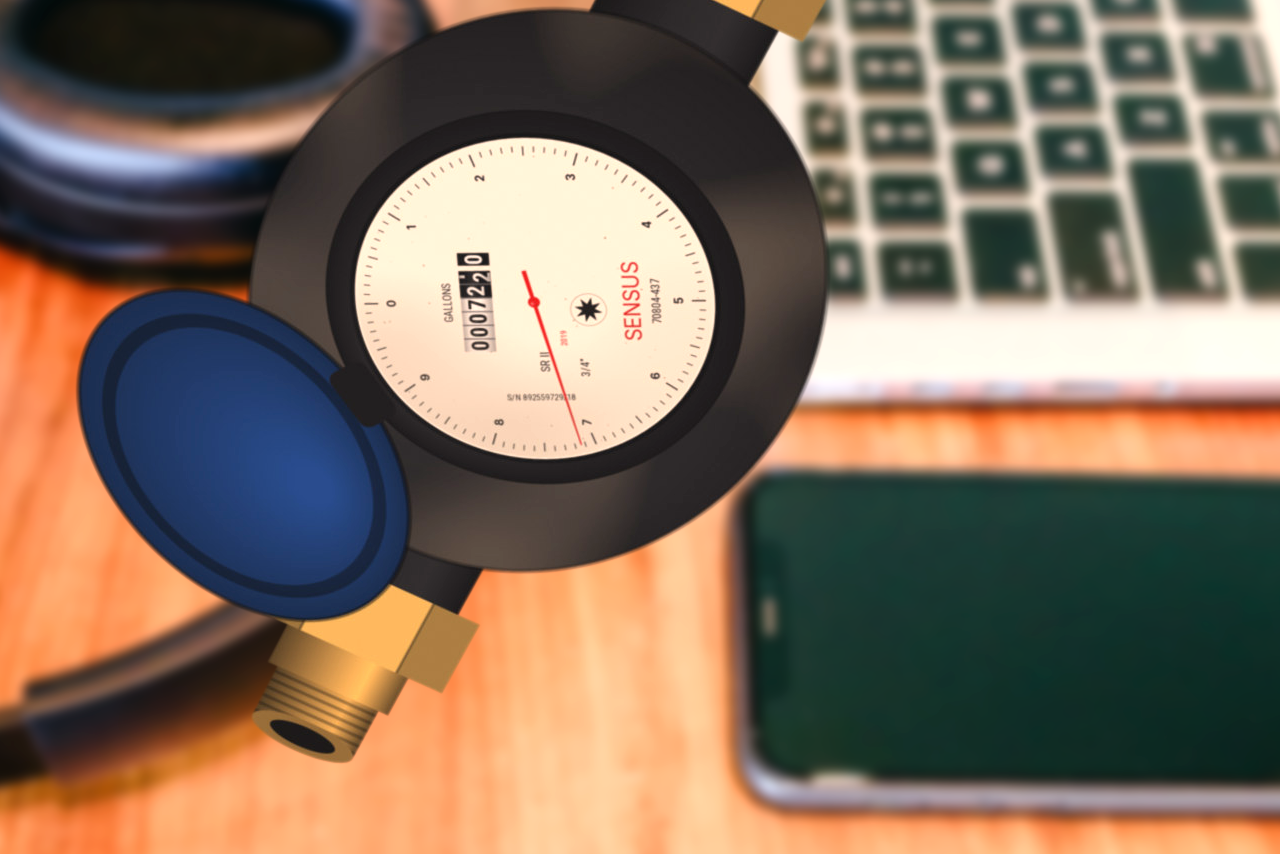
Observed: 7217.1 gal
